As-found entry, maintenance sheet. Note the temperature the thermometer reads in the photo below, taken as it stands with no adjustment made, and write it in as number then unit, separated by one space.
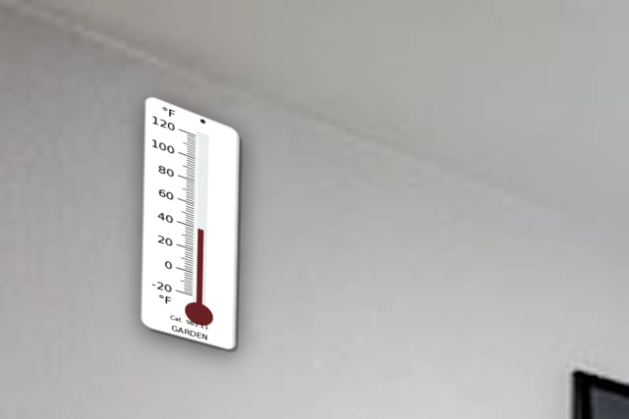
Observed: 40 °F
